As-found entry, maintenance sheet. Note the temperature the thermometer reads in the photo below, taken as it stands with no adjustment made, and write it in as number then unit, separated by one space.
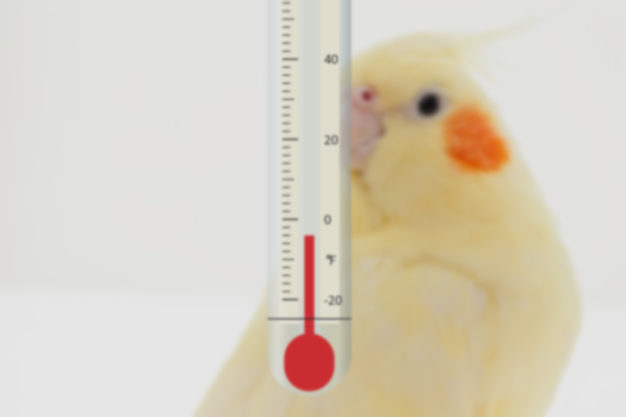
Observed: -4 °F
